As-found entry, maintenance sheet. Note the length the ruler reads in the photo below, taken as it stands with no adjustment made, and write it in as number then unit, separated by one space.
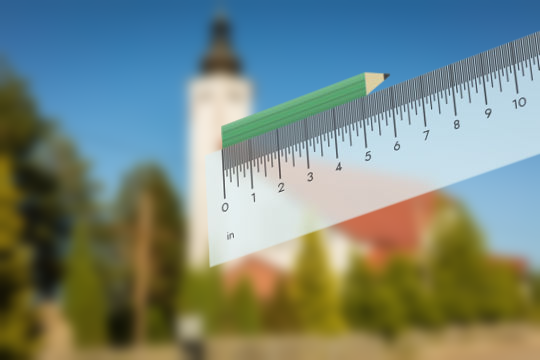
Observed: 6 in
